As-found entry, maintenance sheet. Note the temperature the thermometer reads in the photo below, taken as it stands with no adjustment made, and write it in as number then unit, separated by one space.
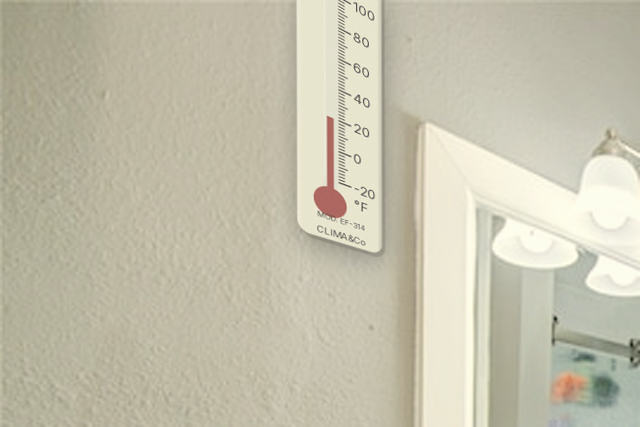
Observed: 20 °F
